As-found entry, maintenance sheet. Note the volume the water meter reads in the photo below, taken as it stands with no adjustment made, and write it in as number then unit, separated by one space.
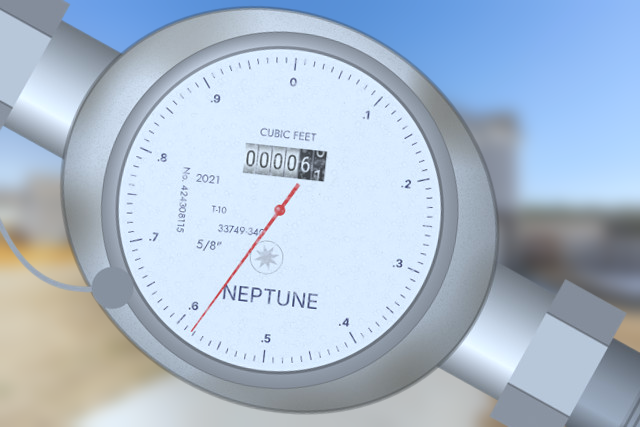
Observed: 60.58 ft³
